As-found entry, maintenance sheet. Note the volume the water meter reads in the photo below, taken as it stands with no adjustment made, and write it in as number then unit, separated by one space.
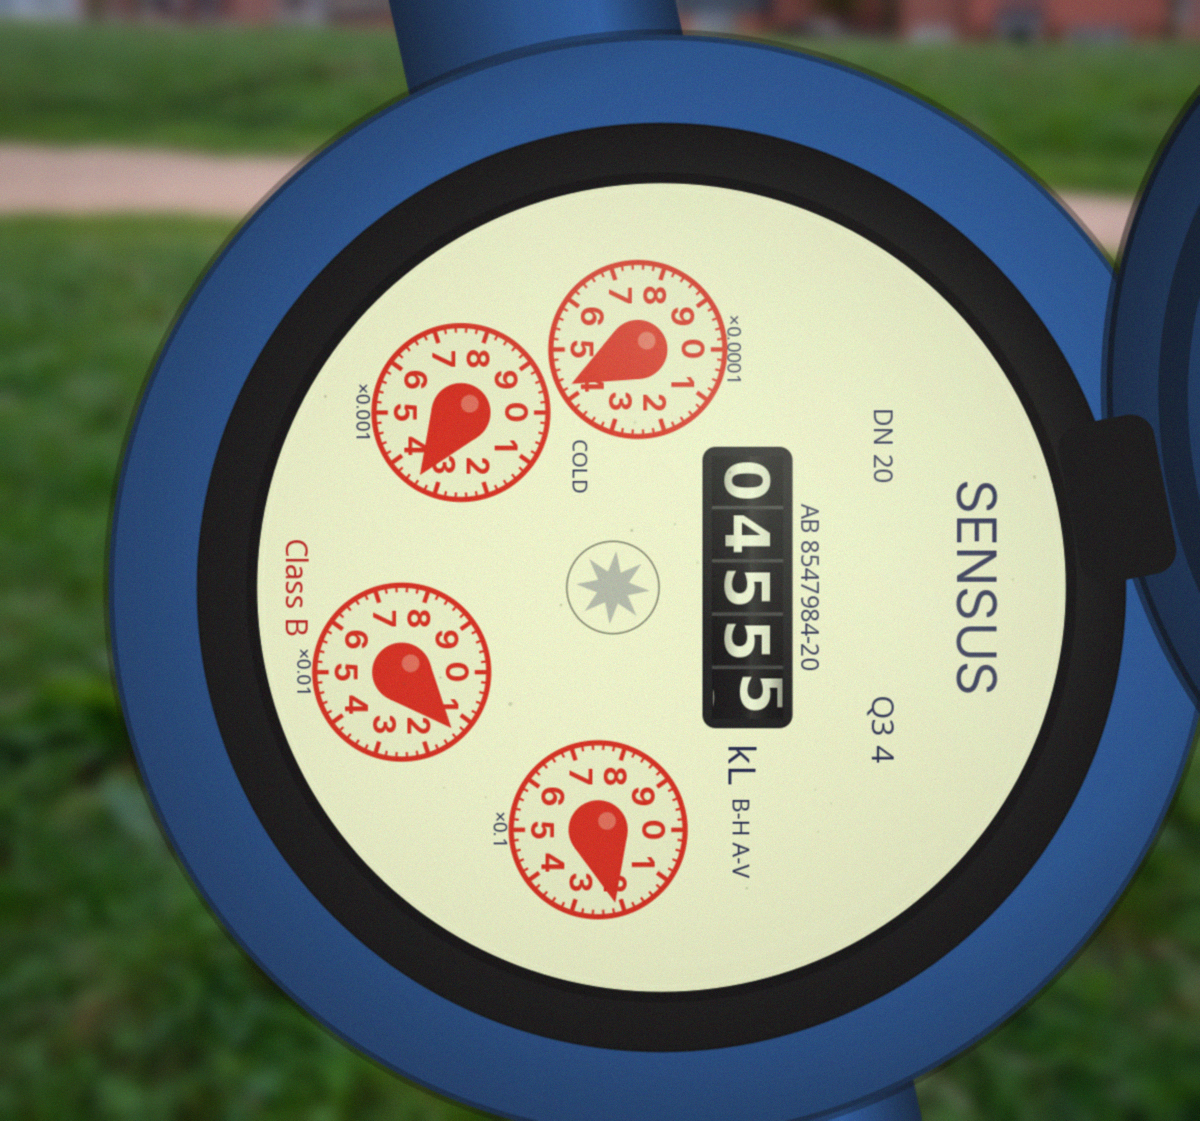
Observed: 4555.2134 kL
